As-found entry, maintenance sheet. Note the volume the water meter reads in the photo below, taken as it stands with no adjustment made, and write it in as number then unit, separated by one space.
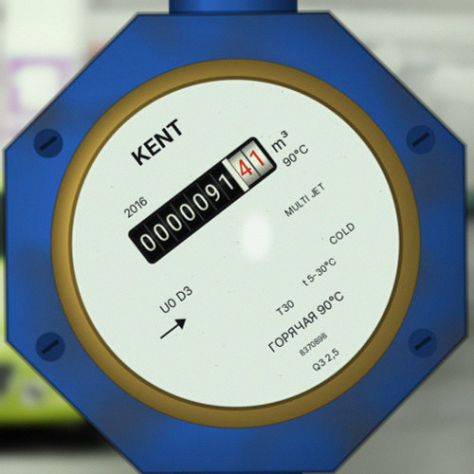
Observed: 91.41 m³
